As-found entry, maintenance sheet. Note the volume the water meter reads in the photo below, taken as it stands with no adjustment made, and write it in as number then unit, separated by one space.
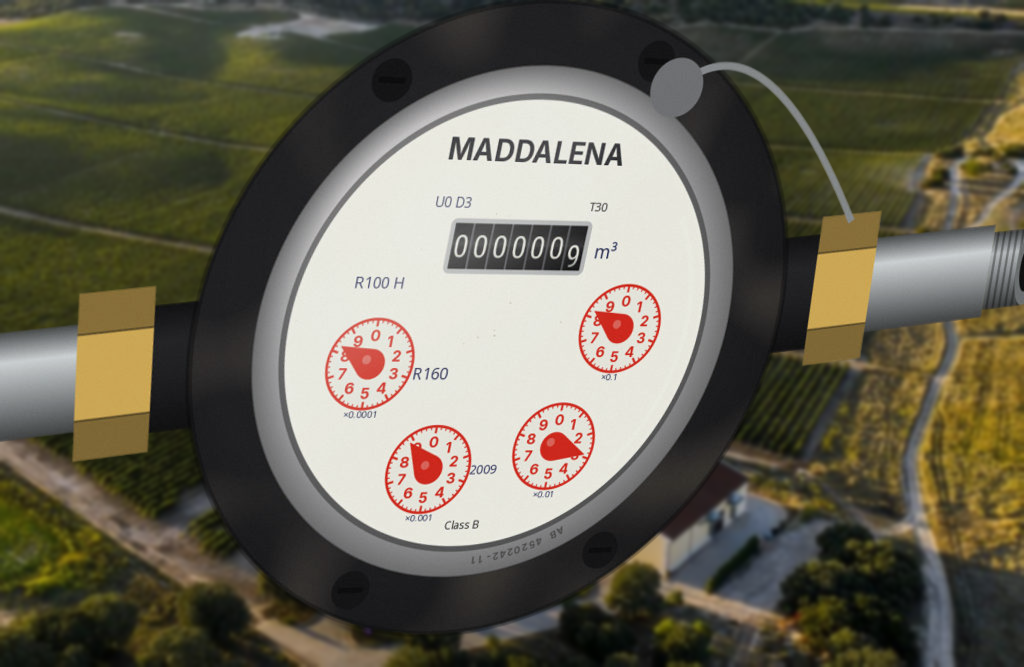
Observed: 8.8288 m³
